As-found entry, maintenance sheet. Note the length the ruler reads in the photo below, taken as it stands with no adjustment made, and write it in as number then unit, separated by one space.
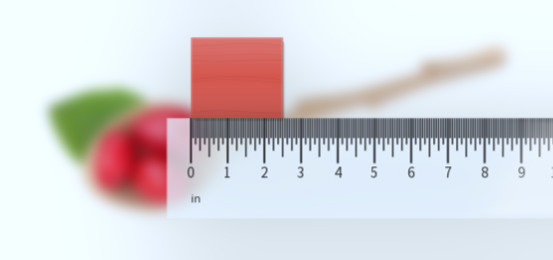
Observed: 2.5 in
